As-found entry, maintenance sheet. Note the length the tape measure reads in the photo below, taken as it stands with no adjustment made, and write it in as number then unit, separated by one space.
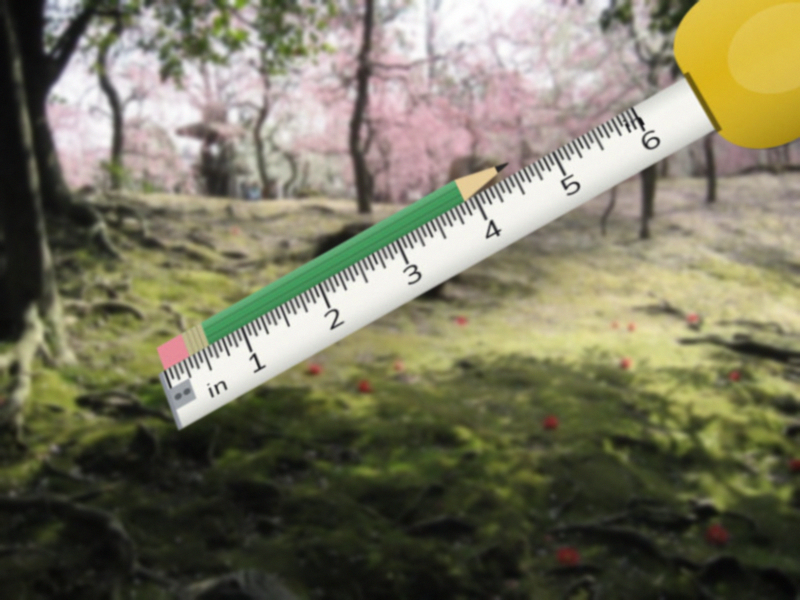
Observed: 4.5 in
